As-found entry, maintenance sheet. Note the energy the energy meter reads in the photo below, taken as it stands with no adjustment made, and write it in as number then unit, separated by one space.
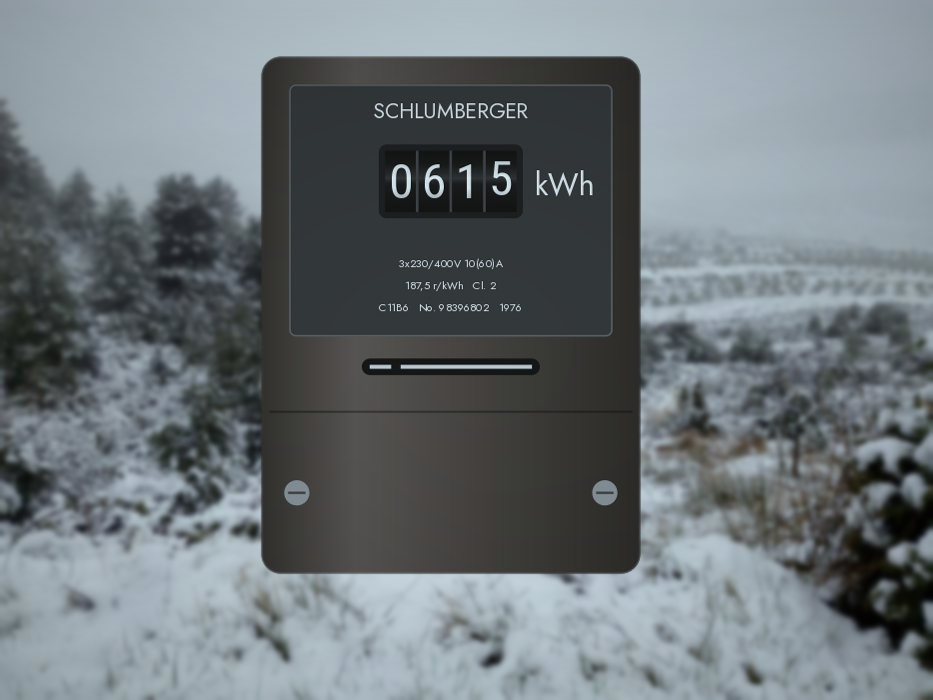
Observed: 615 kWh
